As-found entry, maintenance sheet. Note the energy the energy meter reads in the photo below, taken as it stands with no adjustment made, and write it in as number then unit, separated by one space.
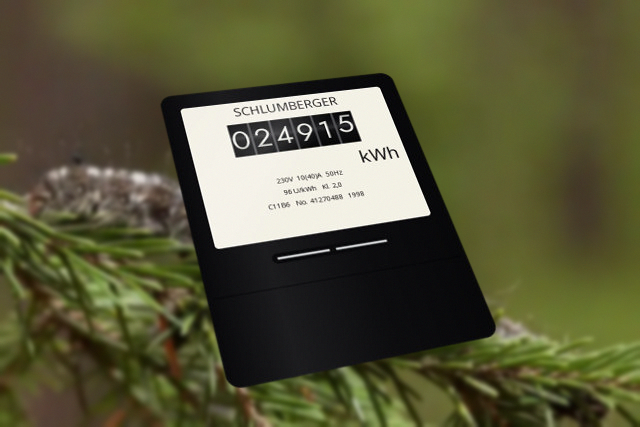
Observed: 24915 kWh
